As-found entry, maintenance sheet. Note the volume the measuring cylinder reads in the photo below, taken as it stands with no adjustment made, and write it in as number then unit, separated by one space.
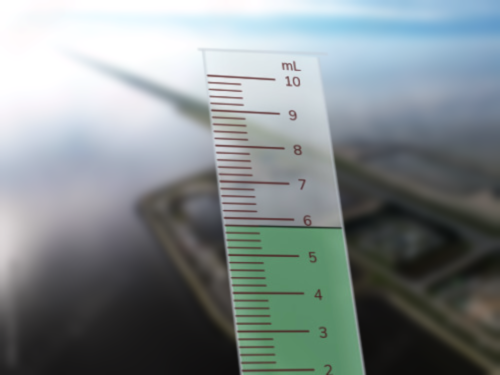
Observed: 5.8 mL
